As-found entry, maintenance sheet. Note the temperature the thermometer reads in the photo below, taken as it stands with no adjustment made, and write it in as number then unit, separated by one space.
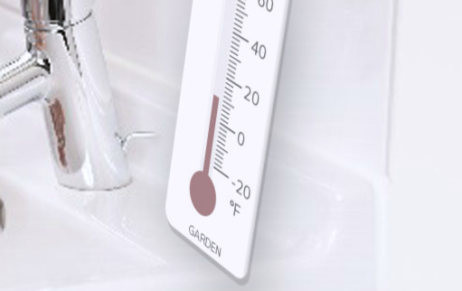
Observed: 10 °F
